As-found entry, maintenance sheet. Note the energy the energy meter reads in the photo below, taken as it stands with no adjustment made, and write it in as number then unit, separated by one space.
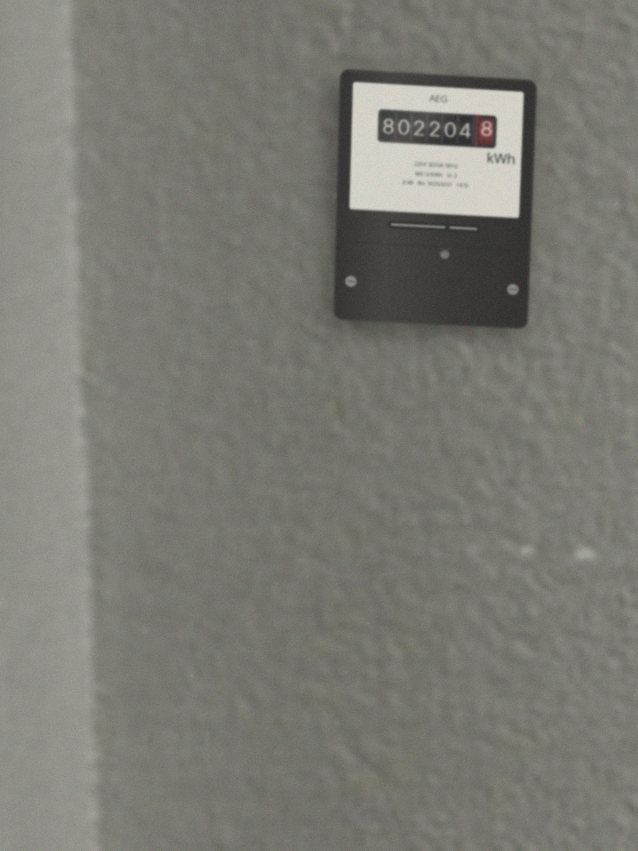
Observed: 802204.8 kWh
